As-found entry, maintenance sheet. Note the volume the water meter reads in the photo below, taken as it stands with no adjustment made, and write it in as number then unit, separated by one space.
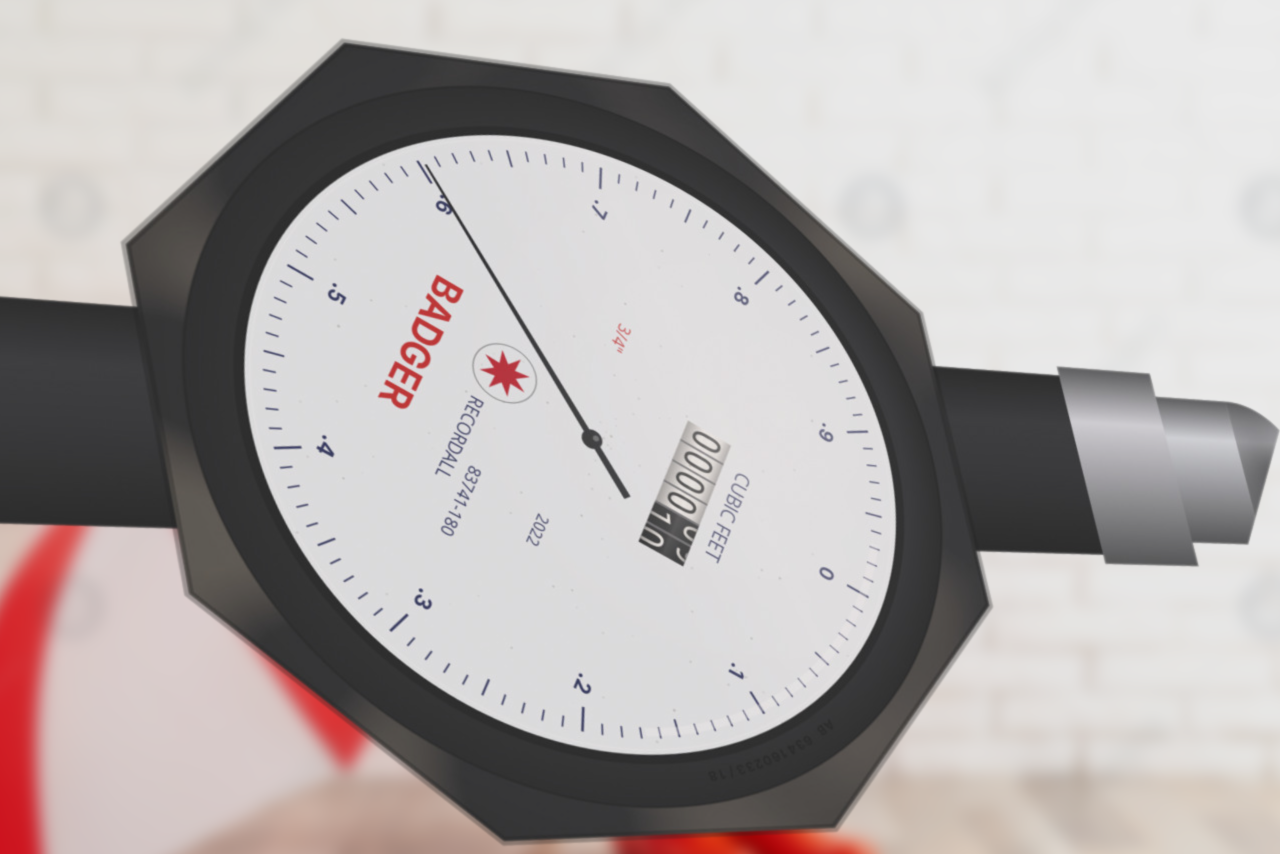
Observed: 9.60 ft³
